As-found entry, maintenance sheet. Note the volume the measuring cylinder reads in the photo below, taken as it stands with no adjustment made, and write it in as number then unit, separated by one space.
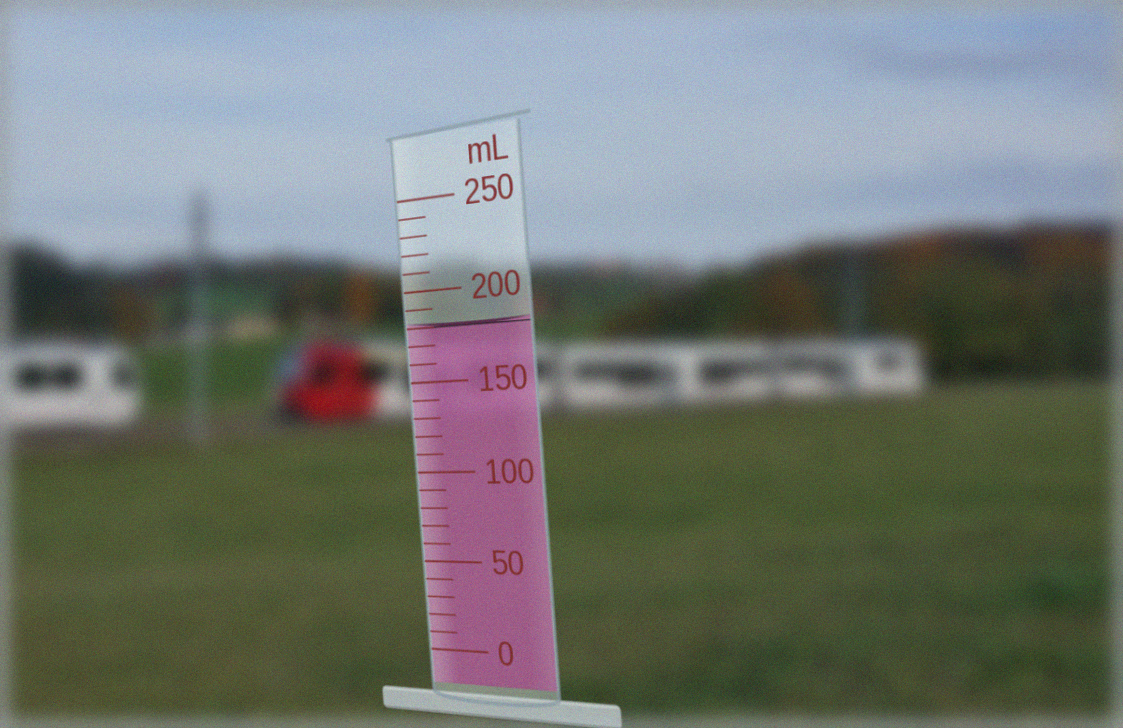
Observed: 180 mL
